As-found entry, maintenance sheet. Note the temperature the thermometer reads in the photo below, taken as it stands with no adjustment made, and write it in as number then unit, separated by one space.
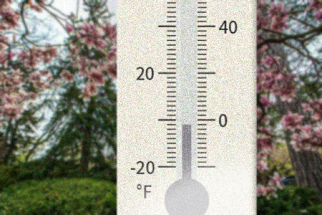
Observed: -2 °F
